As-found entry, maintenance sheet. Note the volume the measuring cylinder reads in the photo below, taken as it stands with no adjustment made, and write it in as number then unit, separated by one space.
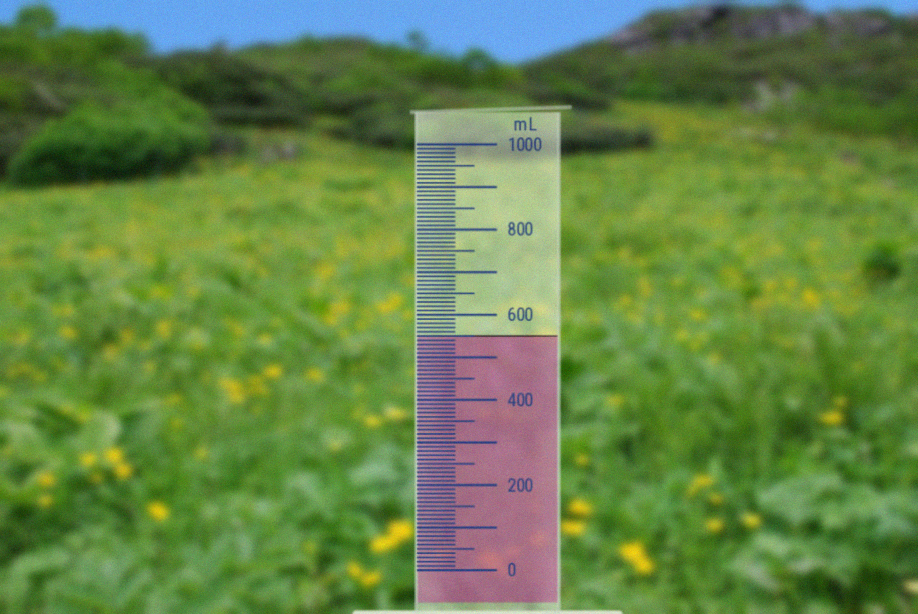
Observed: 550 mL
